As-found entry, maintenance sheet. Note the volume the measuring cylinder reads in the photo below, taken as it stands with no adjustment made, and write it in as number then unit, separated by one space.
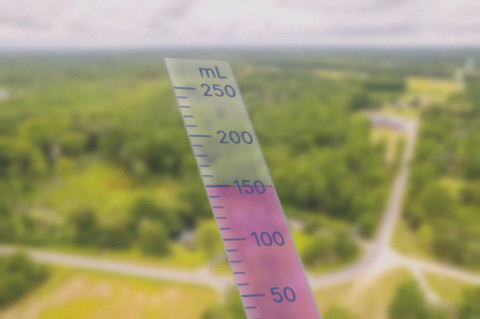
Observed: 150 mL
